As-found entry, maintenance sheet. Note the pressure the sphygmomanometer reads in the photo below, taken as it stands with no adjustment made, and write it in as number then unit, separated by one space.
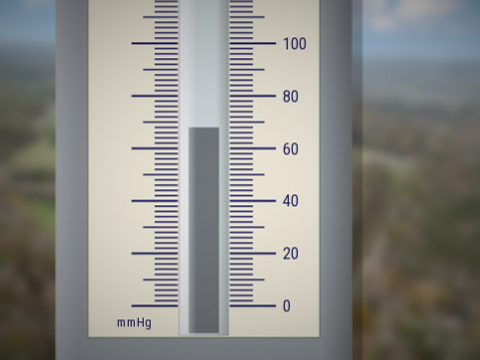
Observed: 68 mmHg
